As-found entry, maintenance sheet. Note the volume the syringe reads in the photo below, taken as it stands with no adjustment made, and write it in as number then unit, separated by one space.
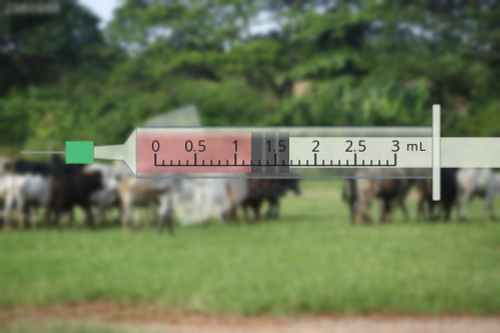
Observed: 1.2 mL
